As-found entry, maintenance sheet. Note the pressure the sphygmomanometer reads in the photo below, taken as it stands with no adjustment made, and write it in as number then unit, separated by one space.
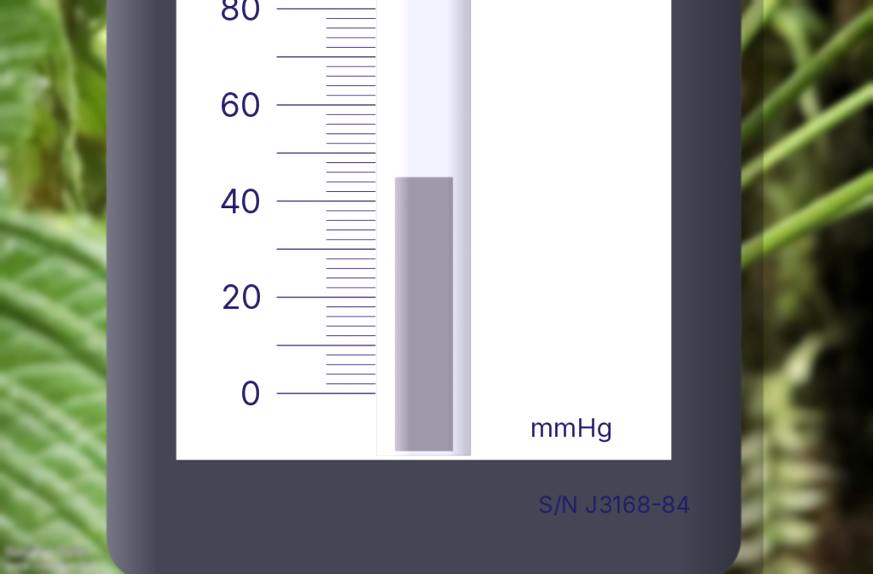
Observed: 45 mmHg
